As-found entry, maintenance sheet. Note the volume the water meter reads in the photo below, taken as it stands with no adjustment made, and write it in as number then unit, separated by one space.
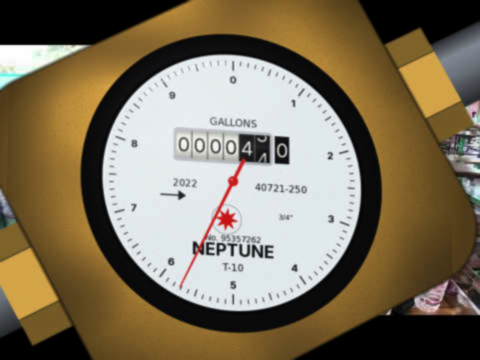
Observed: 435.7 gal
